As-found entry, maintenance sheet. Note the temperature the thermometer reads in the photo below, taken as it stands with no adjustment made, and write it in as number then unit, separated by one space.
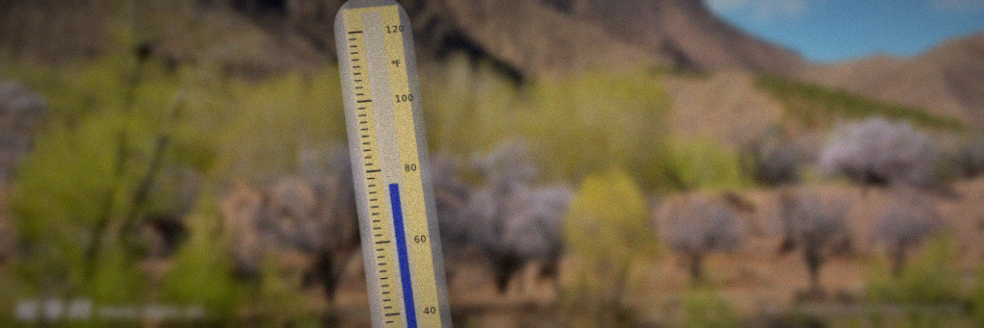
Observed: 76 °F
